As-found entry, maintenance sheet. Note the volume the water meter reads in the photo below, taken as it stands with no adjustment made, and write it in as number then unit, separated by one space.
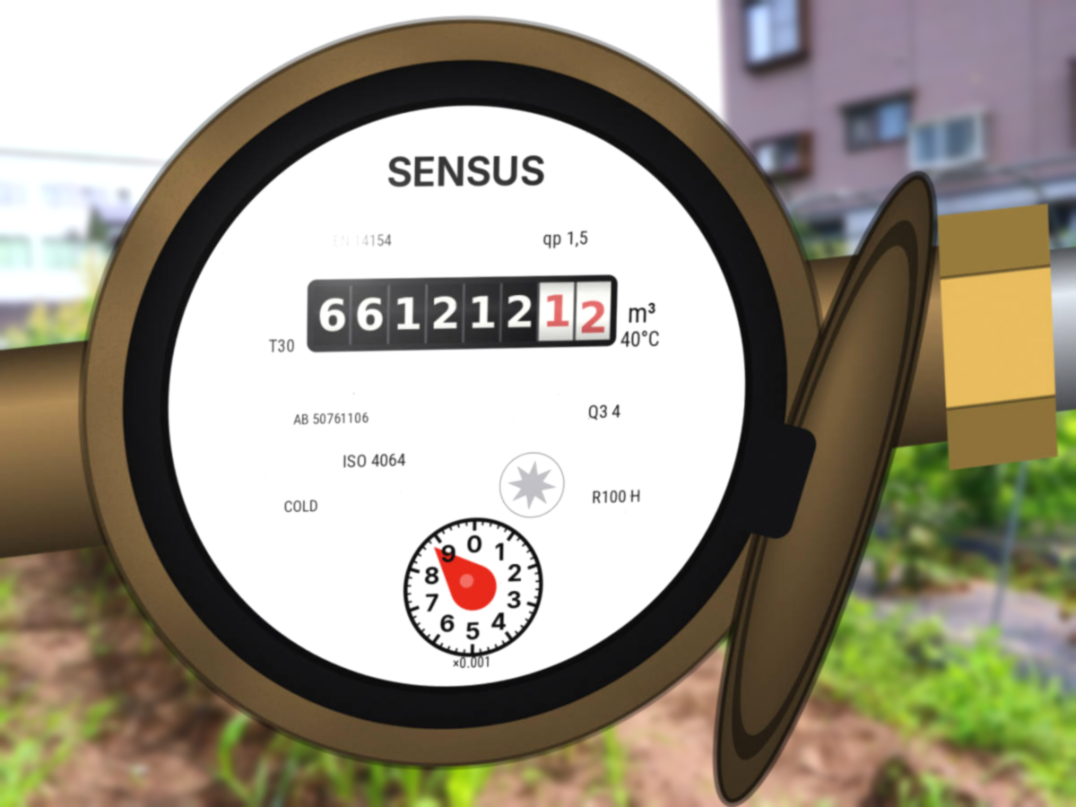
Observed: 661212.118 m³
